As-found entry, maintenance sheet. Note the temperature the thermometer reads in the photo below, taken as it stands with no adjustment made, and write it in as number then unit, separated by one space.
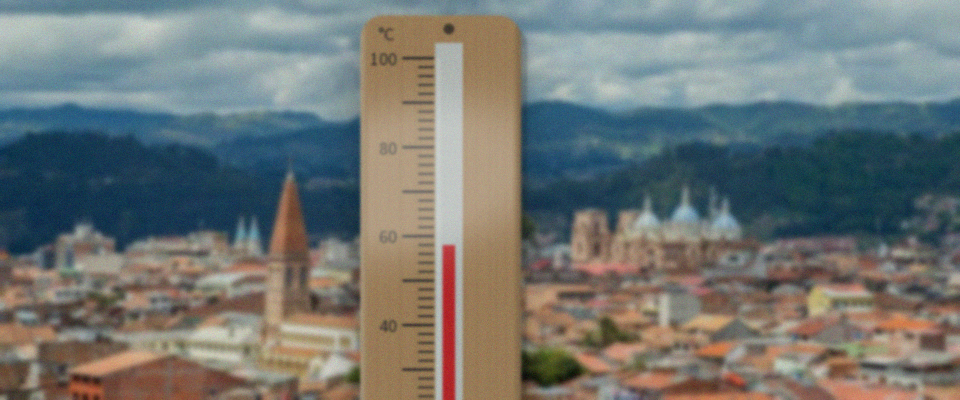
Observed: 58 °C
